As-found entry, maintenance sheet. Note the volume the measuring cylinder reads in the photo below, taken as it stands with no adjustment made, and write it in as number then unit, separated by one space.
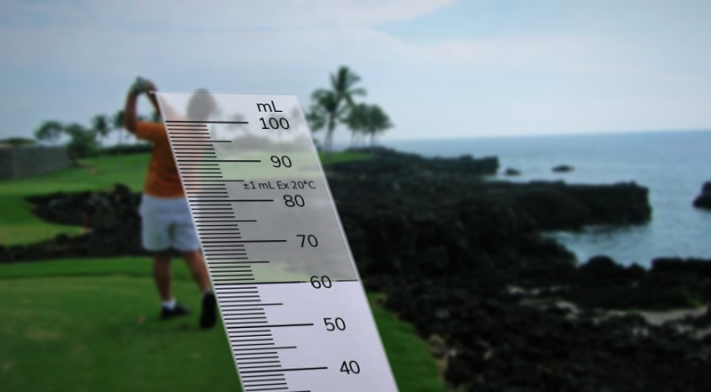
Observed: 60 mL
